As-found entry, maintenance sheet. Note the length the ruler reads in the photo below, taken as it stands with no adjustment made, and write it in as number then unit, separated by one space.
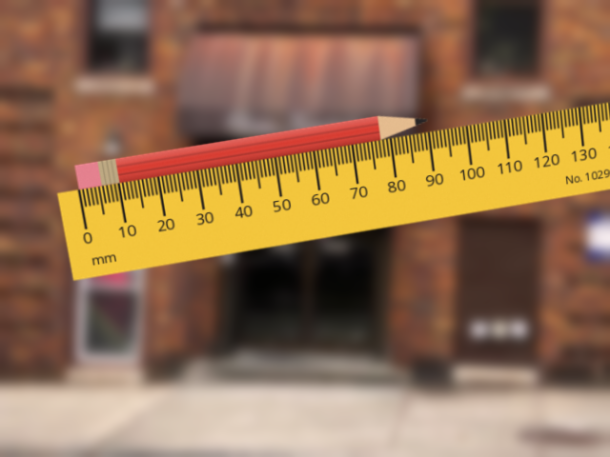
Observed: 90 mm
